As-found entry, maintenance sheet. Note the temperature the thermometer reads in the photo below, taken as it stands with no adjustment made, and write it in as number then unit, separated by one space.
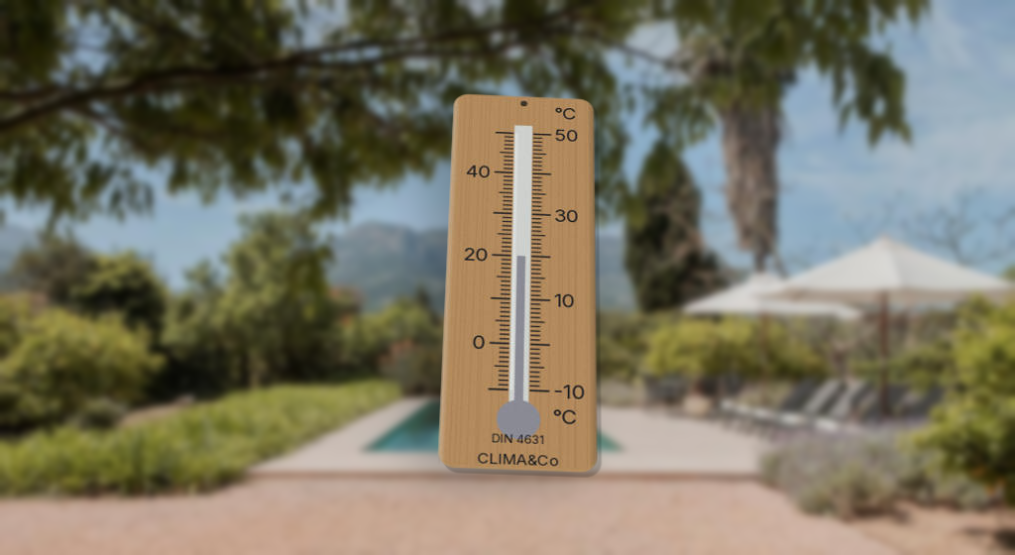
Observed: 20 °C
